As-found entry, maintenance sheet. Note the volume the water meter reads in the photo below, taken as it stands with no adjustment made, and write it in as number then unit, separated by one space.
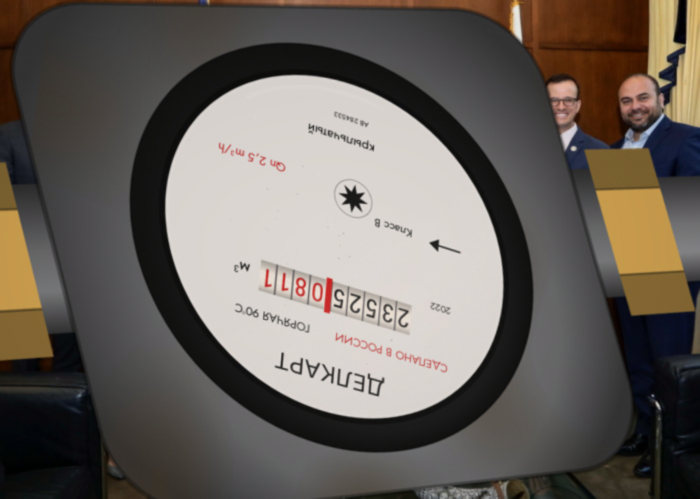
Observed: 23525.0811 m³
